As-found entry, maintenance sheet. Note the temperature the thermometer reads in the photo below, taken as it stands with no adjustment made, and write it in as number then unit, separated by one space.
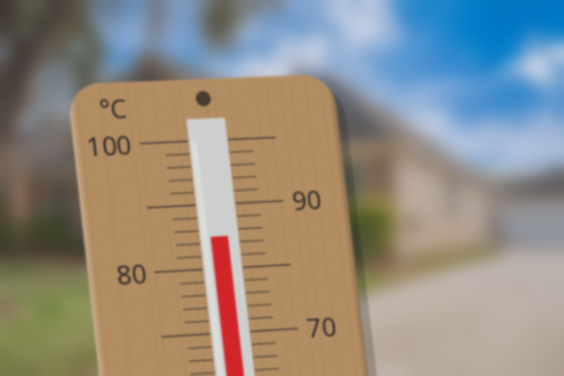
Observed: 85 °C
